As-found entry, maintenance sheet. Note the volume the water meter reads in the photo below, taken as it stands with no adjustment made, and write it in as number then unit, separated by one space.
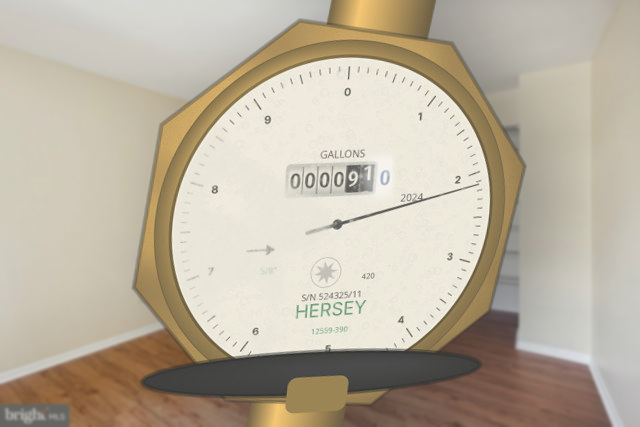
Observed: 912.1 gal
